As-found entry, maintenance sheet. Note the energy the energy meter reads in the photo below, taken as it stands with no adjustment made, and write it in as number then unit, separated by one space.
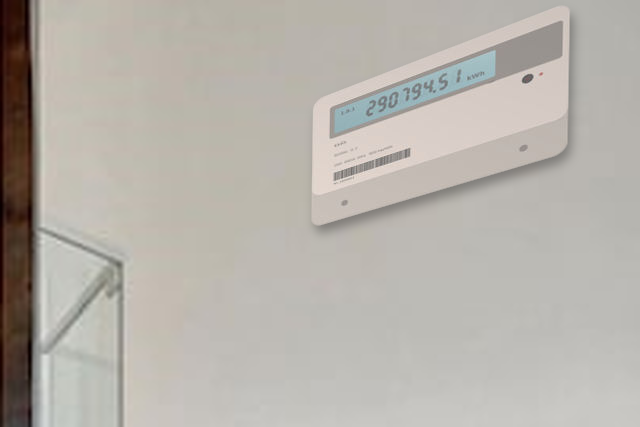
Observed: 290794.51 kWh
